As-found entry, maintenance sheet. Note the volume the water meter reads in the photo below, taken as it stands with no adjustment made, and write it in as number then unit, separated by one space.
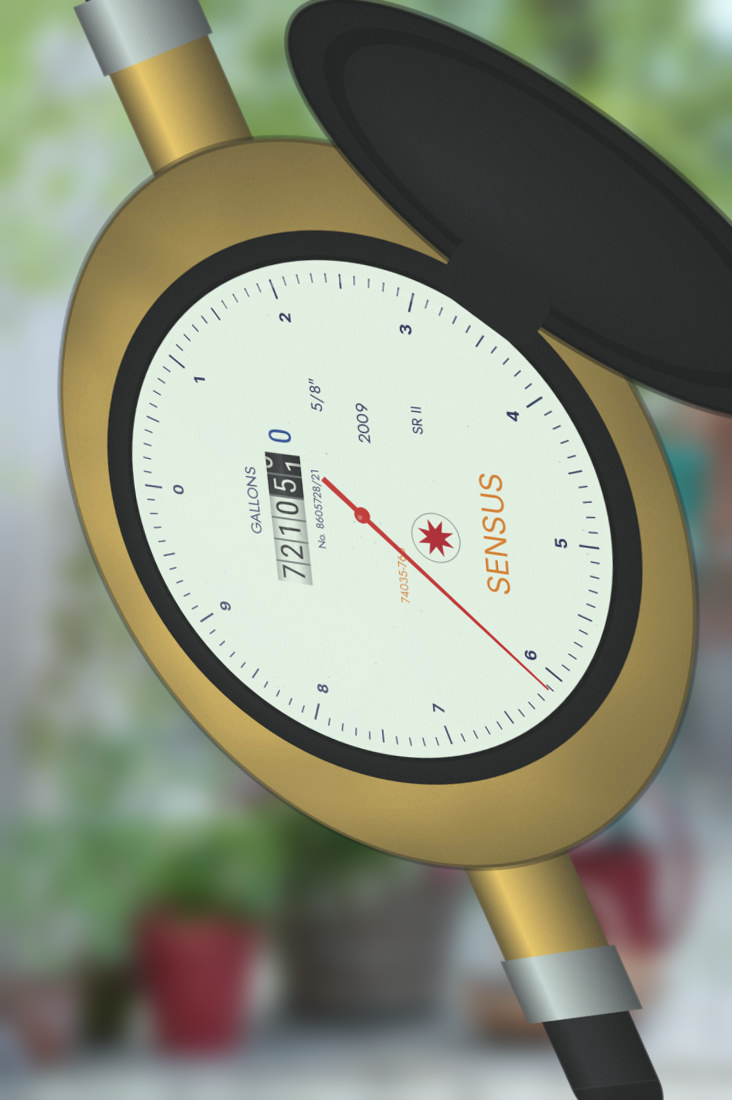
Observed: 7210506.1 gal
